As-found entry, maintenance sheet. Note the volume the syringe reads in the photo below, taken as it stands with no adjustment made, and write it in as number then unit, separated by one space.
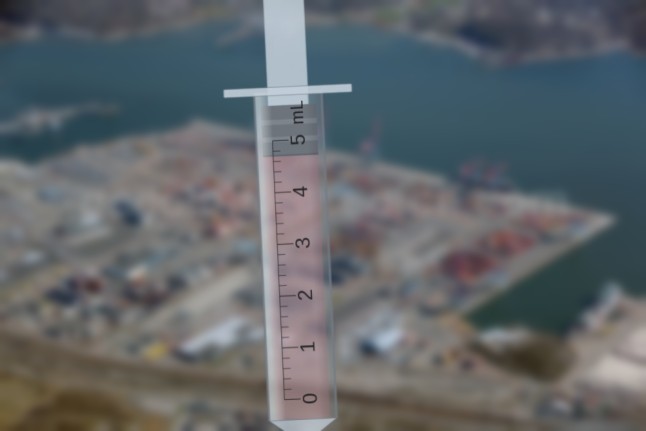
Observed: 4.7 mL
